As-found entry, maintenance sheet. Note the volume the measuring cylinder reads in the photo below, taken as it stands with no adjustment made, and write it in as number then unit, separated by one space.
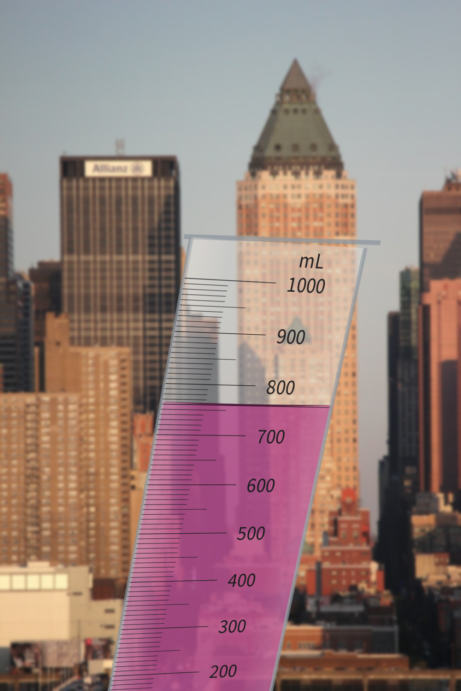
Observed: 760 mL
